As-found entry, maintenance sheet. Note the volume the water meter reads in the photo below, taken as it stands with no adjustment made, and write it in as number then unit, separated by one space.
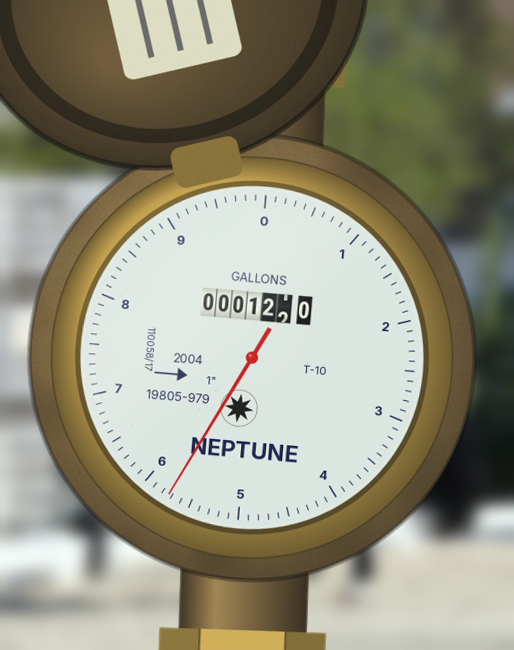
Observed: 1215.7 gal
